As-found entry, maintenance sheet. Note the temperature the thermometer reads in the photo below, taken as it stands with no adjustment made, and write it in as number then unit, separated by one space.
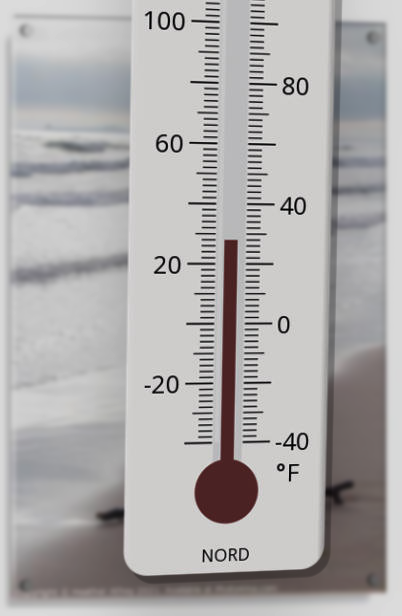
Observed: 28 °F
